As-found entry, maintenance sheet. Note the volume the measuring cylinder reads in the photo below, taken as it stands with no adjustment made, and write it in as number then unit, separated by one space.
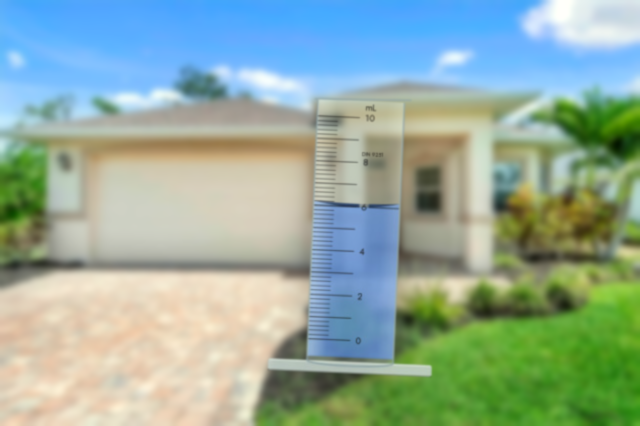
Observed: 6 mL
